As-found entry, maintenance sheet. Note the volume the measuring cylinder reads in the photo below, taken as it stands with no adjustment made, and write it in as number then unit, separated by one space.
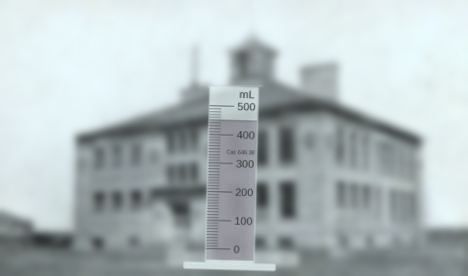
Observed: 450 mL
